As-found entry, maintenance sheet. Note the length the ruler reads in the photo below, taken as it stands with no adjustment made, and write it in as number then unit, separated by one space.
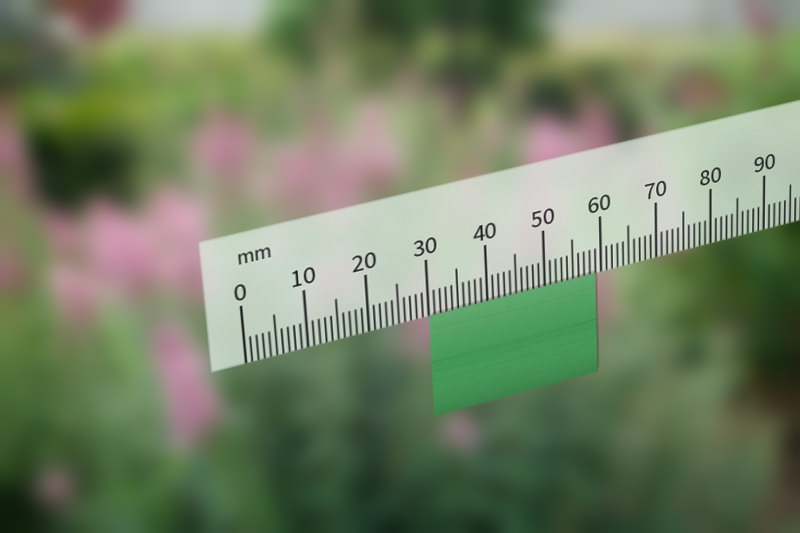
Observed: 29 mm
